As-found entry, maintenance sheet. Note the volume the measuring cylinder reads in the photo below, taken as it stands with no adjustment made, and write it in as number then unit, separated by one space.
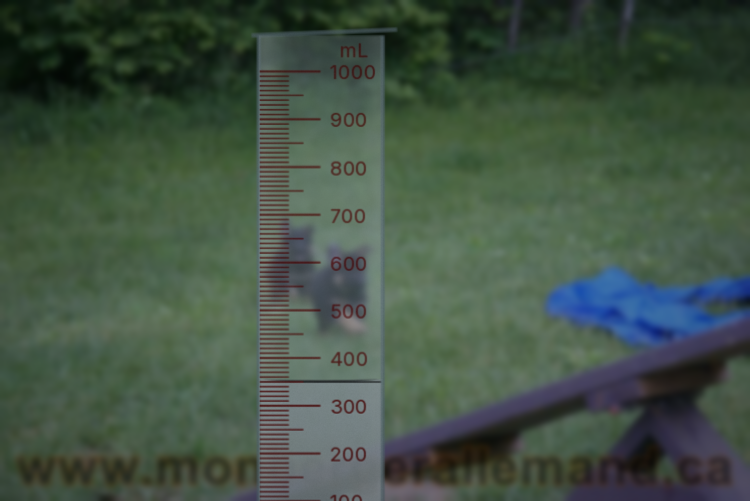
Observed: 350 mL
